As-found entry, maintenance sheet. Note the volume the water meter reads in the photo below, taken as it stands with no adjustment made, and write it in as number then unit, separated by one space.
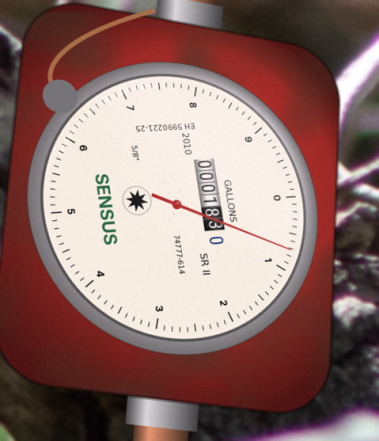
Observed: 1830.7 gal
